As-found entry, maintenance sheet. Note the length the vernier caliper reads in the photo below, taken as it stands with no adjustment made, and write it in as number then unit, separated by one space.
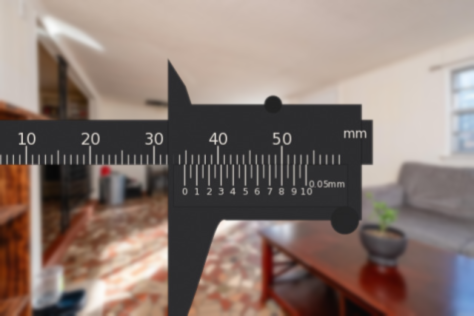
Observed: 34.8 mm
